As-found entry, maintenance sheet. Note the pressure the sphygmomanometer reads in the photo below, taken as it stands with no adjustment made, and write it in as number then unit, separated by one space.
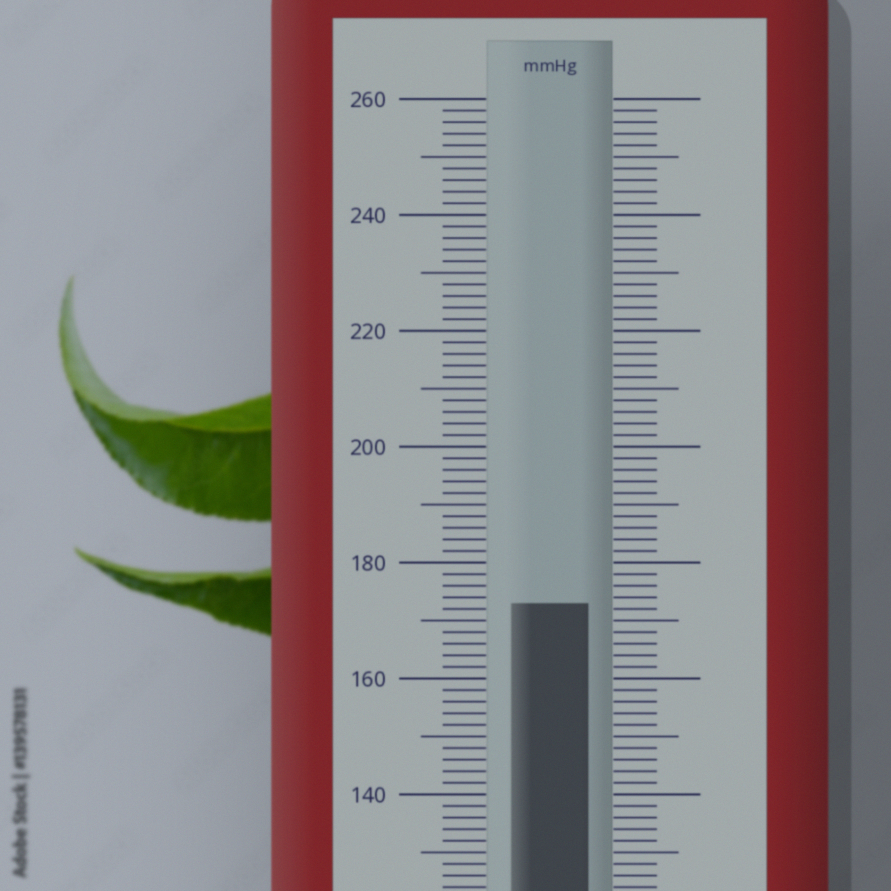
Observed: 173 mmHg
